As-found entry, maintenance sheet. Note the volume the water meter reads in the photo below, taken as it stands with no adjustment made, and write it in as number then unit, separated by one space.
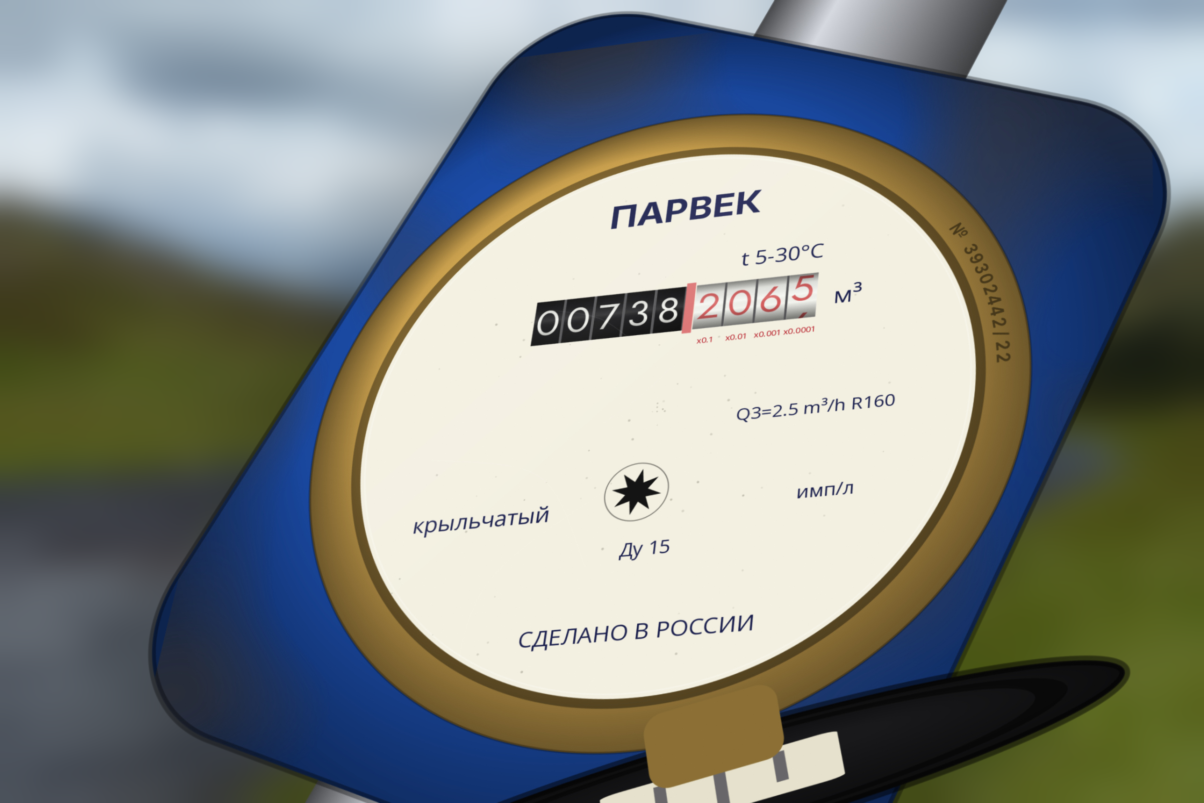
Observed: 738.2065 m³
